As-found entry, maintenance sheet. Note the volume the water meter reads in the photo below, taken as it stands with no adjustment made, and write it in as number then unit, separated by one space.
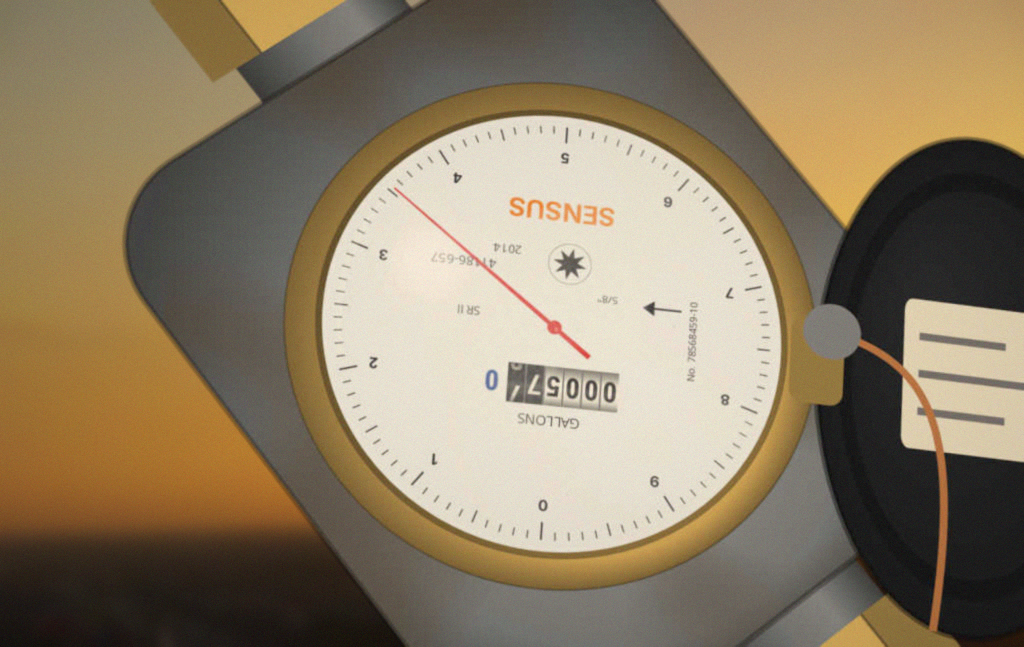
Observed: 5773.5 gal
